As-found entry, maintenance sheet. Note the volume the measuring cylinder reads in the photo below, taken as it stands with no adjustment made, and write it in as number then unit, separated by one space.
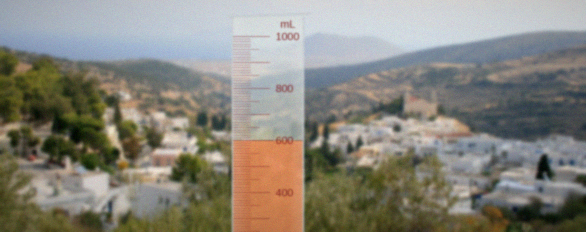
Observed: 600 mL
